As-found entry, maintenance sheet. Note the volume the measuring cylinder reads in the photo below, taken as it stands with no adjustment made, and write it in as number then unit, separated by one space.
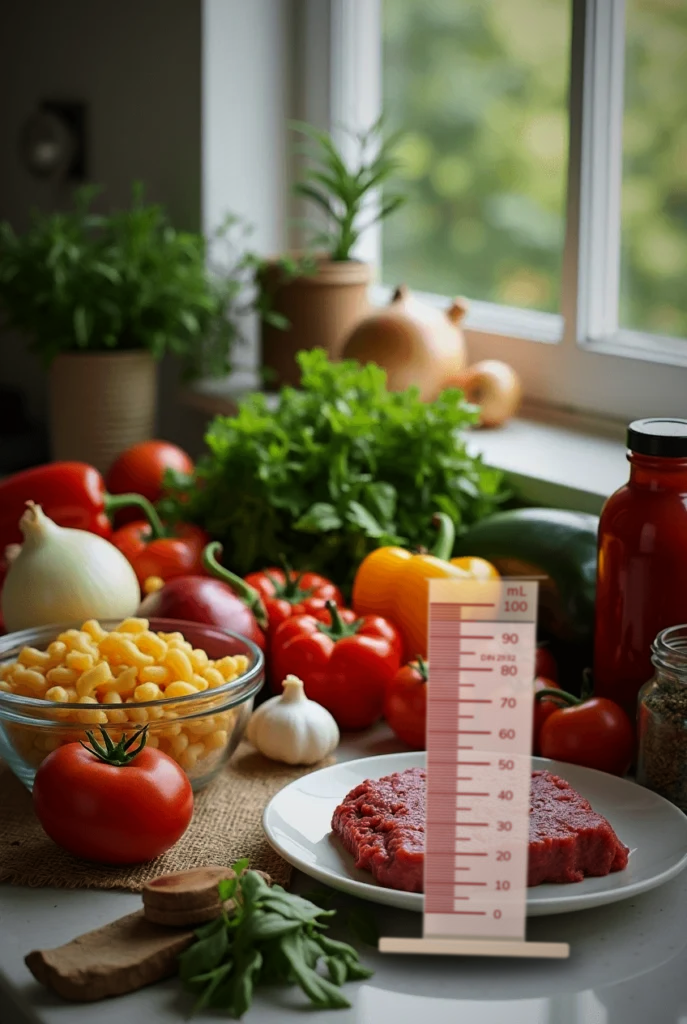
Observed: 95 mL
